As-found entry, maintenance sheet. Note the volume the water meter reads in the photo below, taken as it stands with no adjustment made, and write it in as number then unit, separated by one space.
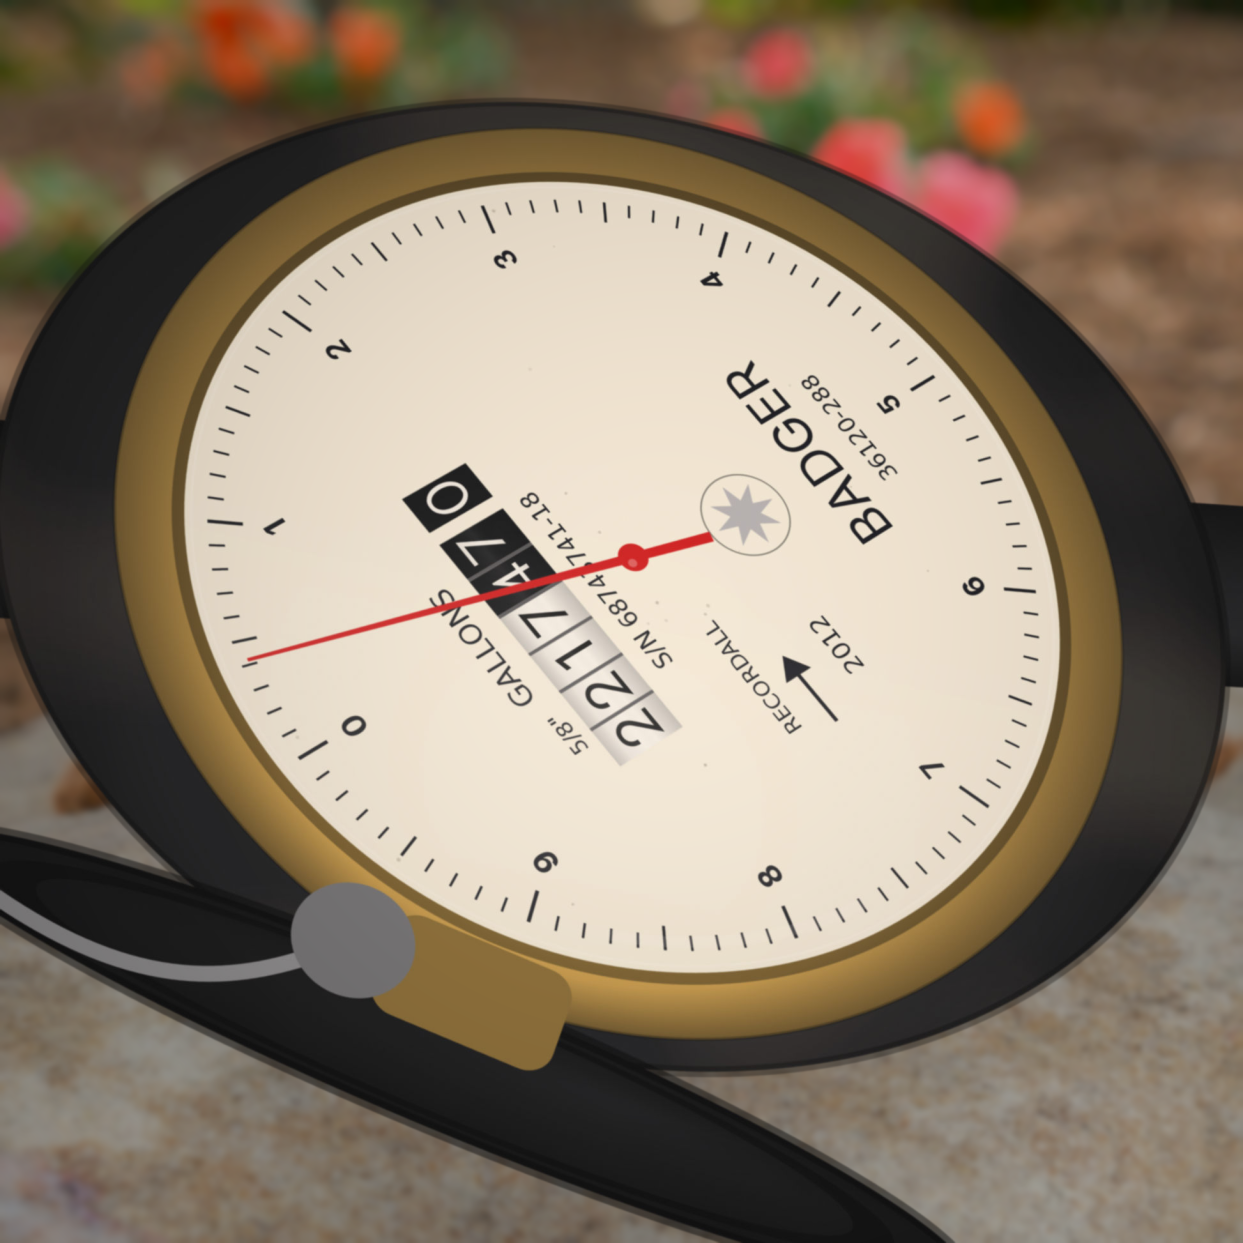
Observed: 2217470.4 gal
